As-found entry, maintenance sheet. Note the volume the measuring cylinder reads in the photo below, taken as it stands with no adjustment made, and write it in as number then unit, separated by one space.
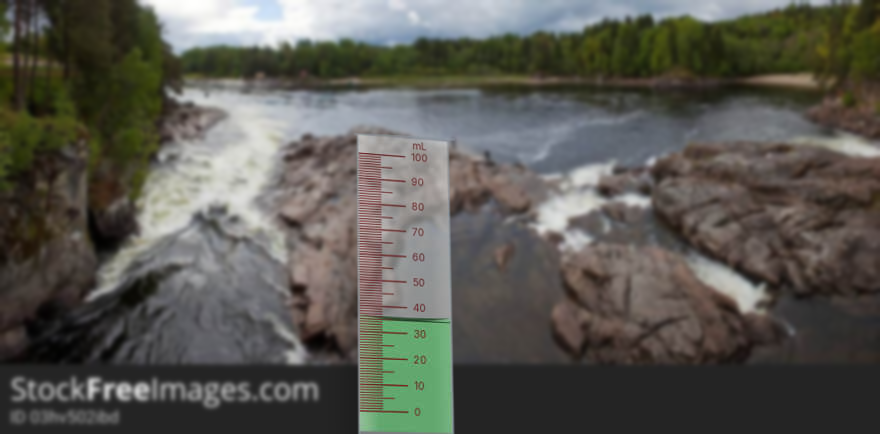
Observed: 35 mL
